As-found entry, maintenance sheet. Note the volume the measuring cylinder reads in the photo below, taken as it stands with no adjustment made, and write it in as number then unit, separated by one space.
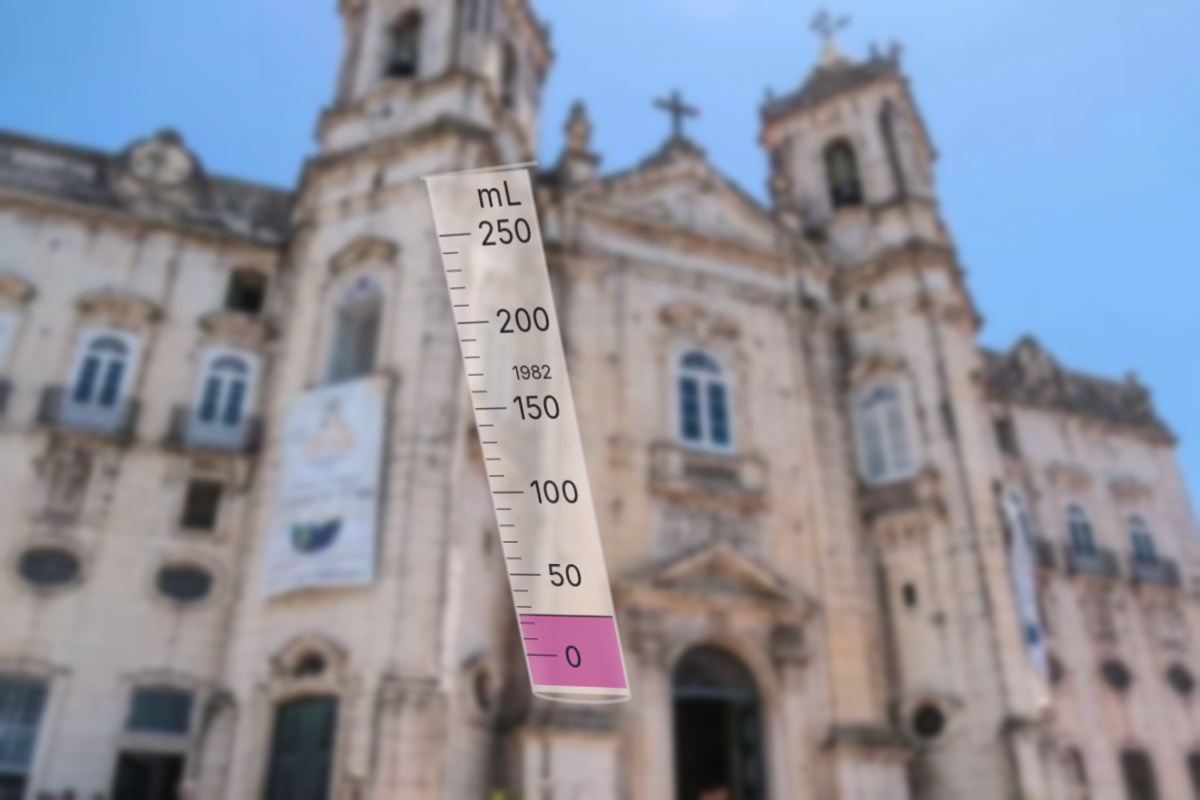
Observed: 25 mL
